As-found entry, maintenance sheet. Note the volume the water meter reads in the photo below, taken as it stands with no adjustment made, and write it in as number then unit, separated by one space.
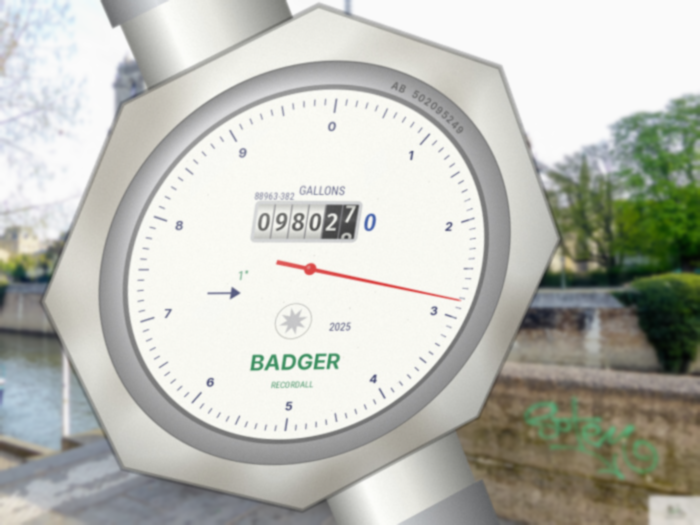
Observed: 980272.8 gal
